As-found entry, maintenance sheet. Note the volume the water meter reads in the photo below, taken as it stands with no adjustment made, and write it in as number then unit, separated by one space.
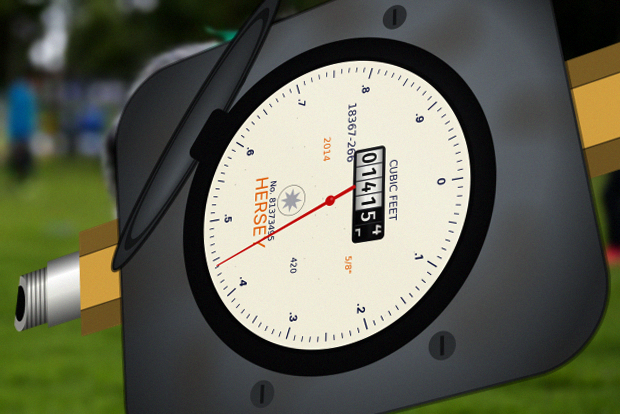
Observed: 14154.44 ft³
